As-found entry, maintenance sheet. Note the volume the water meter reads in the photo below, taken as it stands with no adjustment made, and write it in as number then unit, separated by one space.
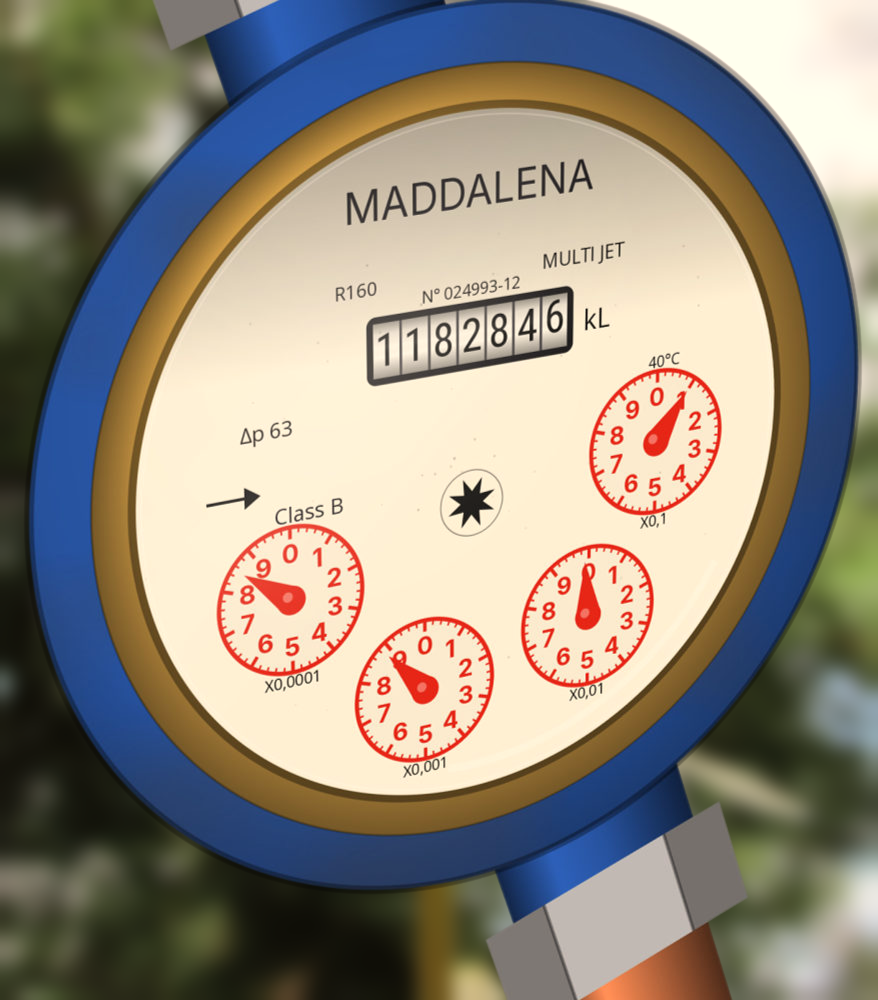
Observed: 1182846.0988 kL
